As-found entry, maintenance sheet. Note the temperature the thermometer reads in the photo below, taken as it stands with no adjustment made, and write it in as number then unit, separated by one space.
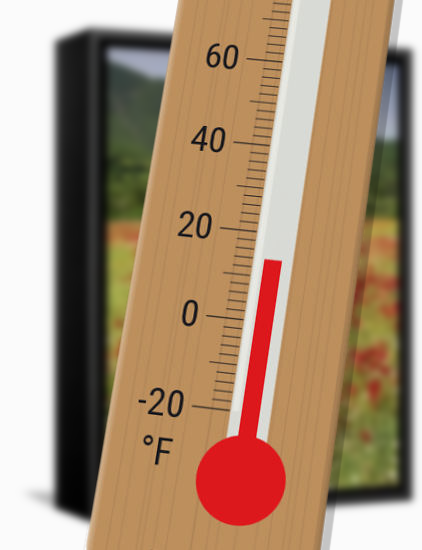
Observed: 14 °F
